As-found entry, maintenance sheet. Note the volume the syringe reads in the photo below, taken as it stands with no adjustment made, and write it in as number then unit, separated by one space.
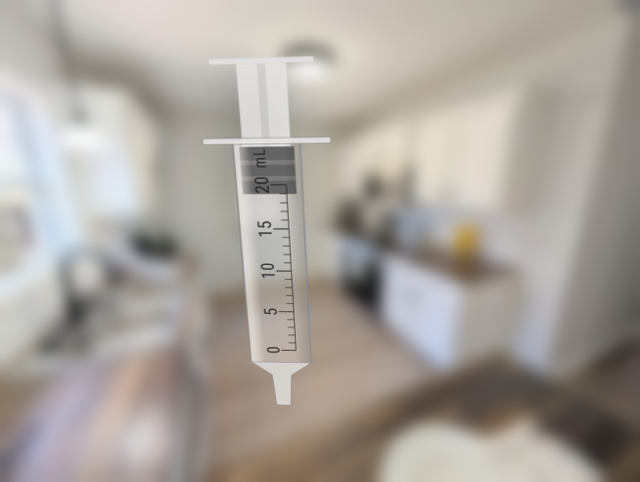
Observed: 19 mL
